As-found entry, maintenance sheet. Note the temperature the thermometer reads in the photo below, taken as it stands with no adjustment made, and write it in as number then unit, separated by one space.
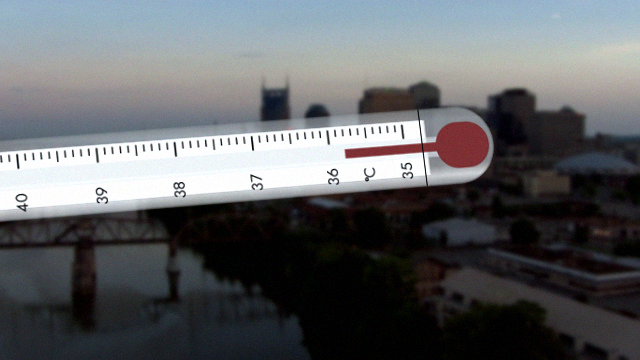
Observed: 35.8 °C
